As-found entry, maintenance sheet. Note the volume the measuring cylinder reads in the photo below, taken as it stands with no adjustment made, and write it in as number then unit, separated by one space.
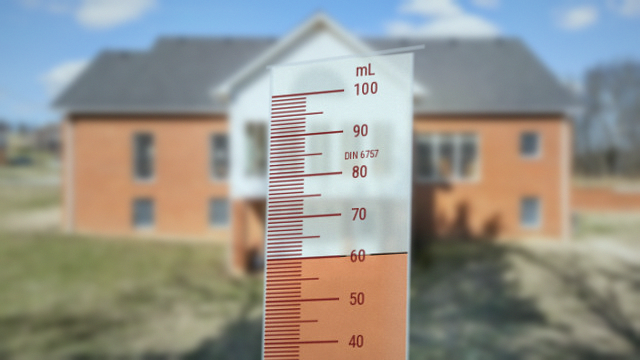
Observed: 60 mL
